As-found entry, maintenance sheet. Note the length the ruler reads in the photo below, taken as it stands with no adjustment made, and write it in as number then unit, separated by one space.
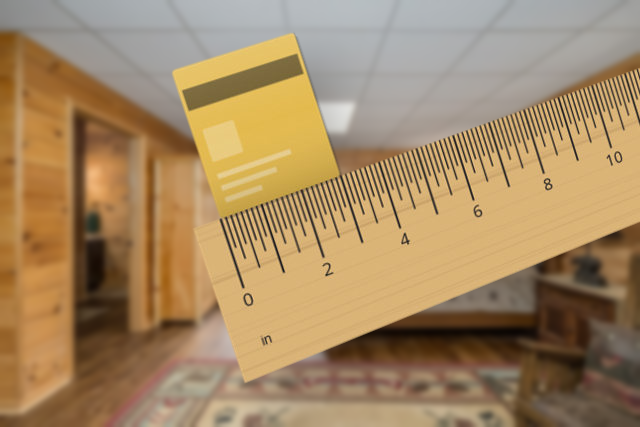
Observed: 3 in
